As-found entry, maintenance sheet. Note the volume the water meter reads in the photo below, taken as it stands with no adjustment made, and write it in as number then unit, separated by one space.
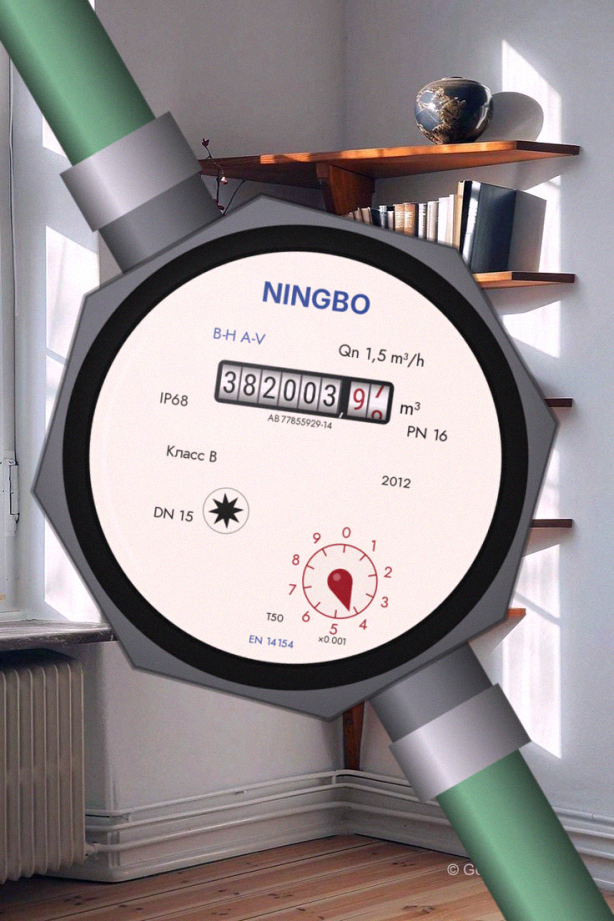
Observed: 382003.974 m³
